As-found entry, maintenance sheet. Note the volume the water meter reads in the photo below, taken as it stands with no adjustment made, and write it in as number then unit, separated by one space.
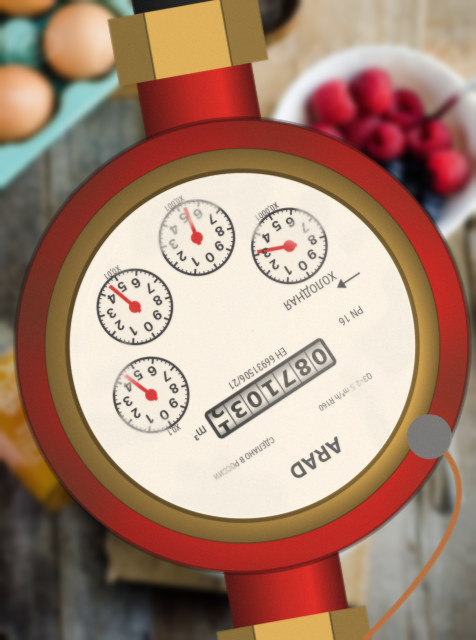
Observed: 871031.4453 m³
